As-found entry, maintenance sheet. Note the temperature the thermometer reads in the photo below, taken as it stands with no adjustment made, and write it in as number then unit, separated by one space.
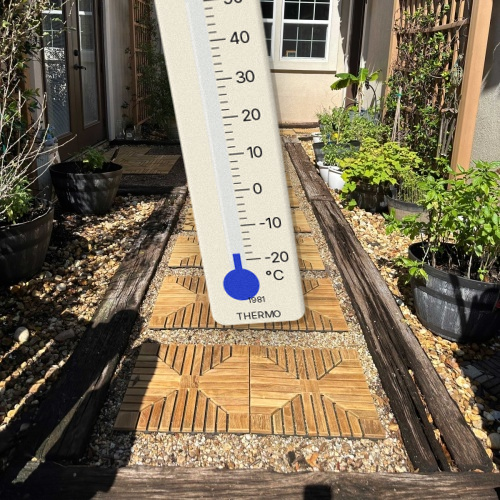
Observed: -18 °C
